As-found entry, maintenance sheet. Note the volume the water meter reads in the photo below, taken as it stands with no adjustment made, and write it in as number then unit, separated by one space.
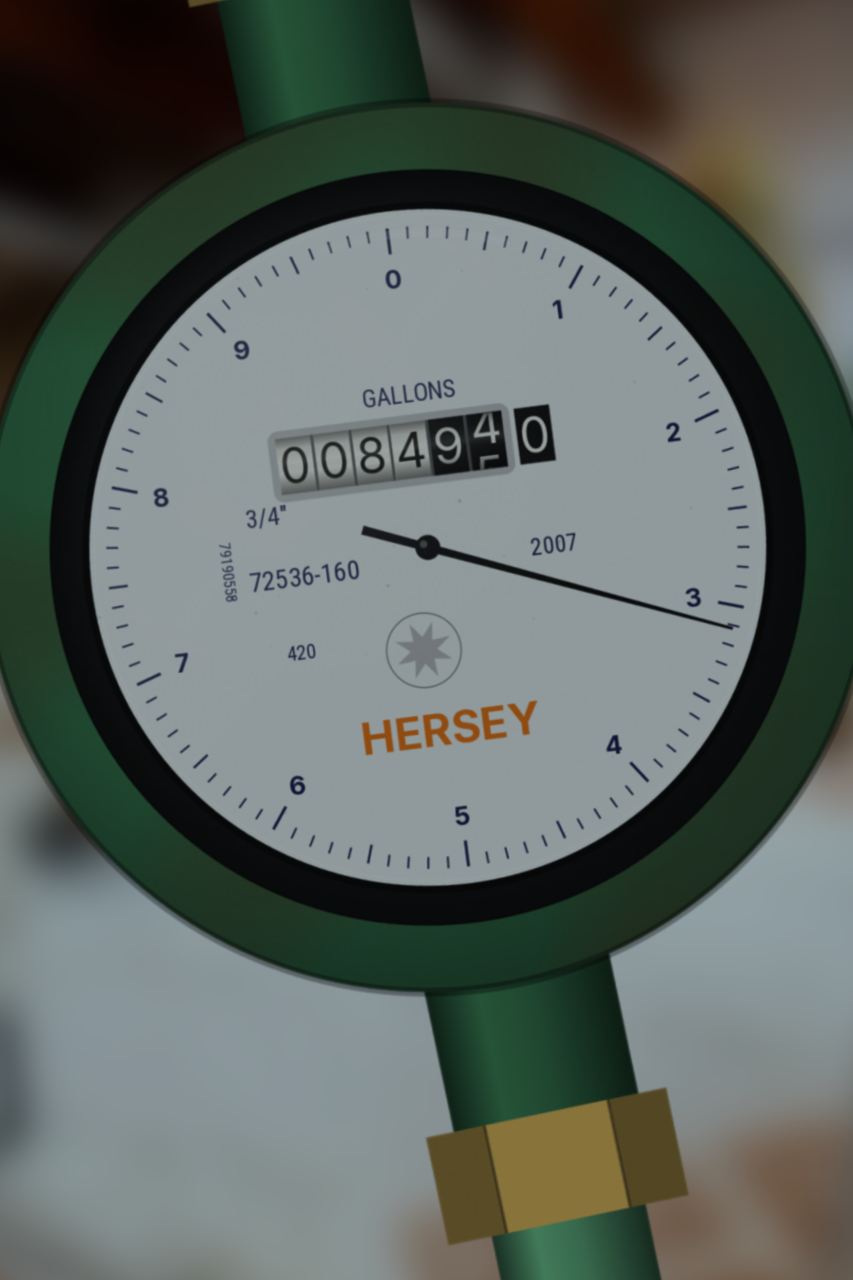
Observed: 84943.1 gal
